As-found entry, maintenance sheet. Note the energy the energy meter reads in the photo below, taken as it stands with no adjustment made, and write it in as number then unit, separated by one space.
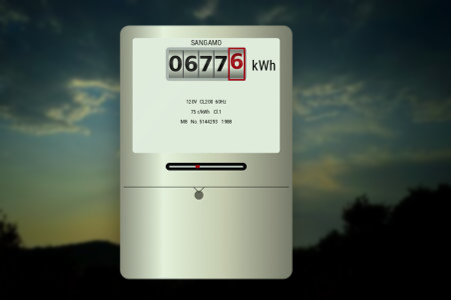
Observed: 677.6 kWh
